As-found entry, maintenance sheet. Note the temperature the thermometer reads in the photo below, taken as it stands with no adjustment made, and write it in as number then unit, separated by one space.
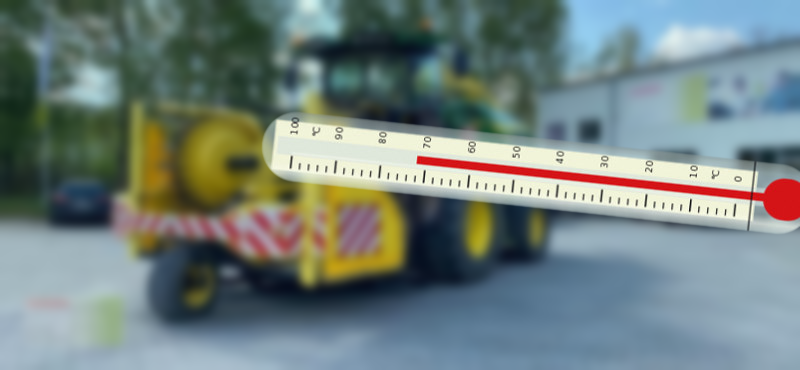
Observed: 72 °C
